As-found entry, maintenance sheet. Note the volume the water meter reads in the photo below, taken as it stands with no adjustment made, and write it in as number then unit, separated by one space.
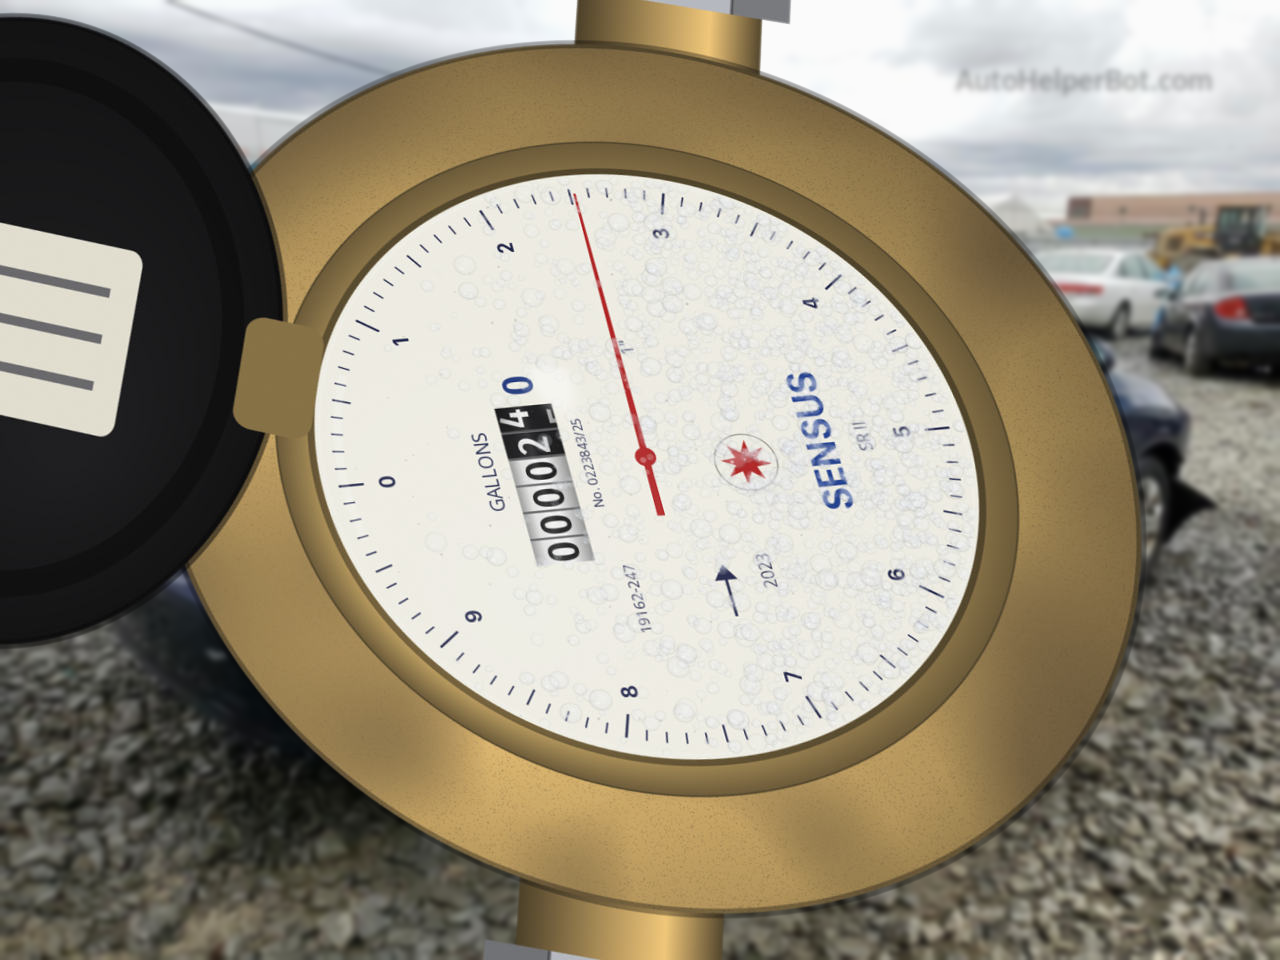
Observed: 242.5 gal
